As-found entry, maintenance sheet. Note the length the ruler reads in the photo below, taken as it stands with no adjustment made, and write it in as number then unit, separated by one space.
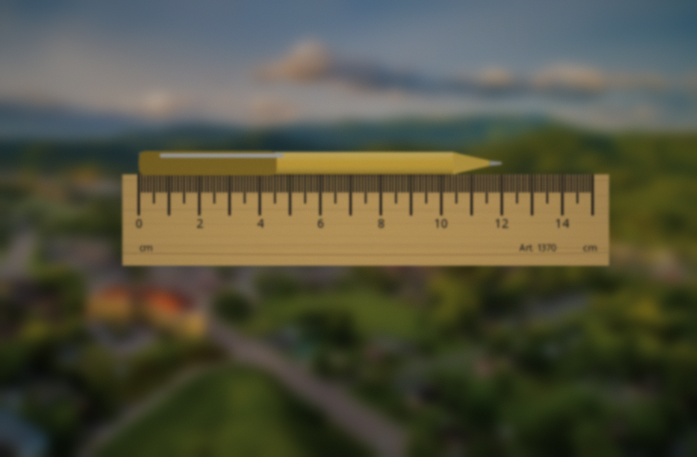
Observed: 12 cm
